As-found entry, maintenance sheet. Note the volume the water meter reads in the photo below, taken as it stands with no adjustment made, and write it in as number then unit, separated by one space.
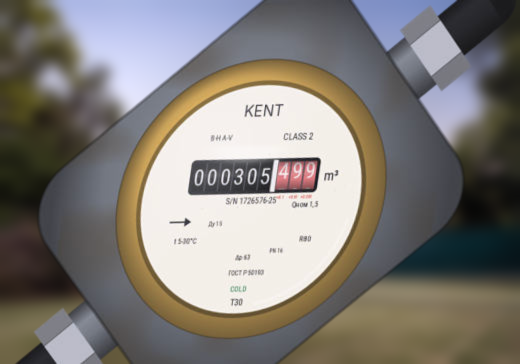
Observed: 305.499 m³
